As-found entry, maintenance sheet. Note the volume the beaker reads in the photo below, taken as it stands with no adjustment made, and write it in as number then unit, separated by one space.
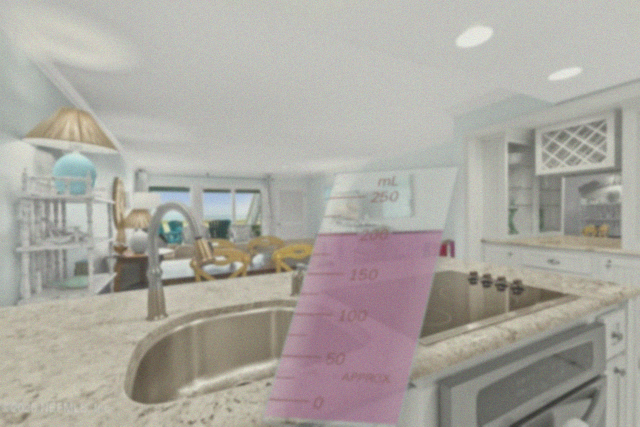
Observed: 200 mL
